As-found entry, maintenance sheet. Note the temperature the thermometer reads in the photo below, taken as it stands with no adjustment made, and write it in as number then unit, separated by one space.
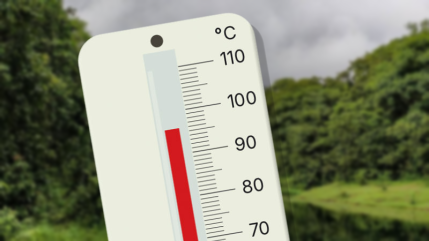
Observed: 96 °C
